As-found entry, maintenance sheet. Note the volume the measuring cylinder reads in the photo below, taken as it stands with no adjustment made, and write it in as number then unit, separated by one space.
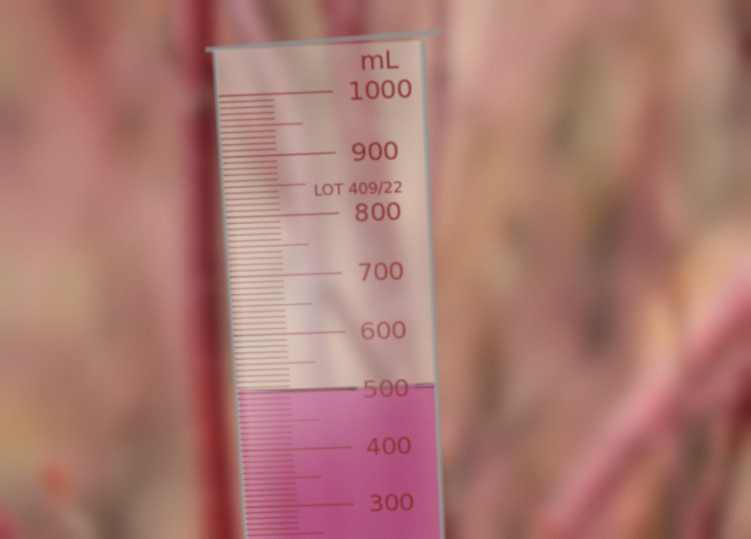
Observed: 500 mL
